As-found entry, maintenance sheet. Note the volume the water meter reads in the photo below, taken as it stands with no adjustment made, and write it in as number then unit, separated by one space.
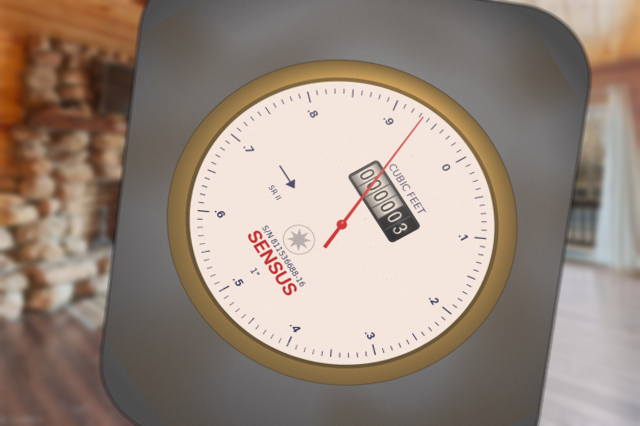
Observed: 2.93 ft³
